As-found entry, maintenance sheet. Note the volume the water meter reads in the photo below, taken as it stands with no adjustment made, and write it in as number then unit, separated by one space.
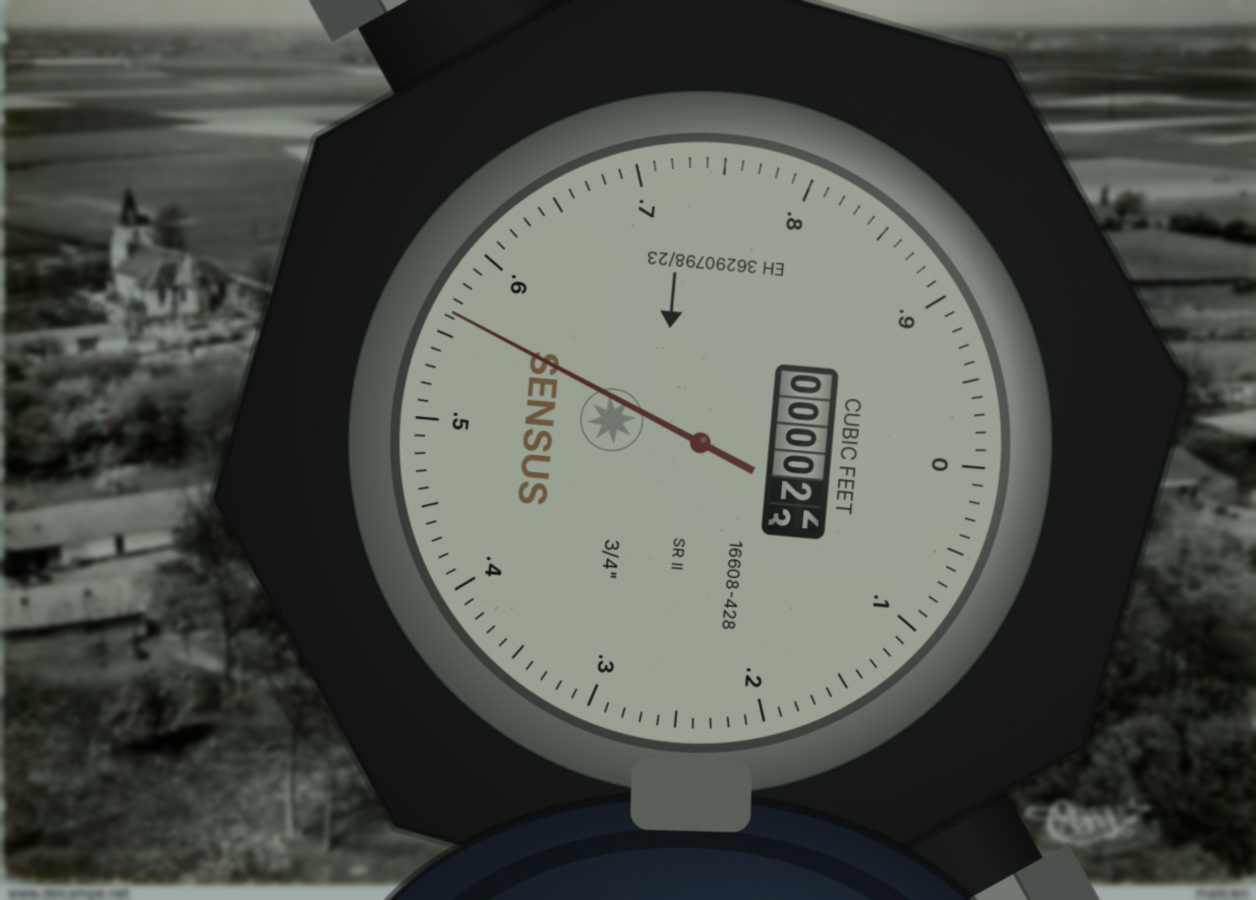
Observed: 22.56 ft³
